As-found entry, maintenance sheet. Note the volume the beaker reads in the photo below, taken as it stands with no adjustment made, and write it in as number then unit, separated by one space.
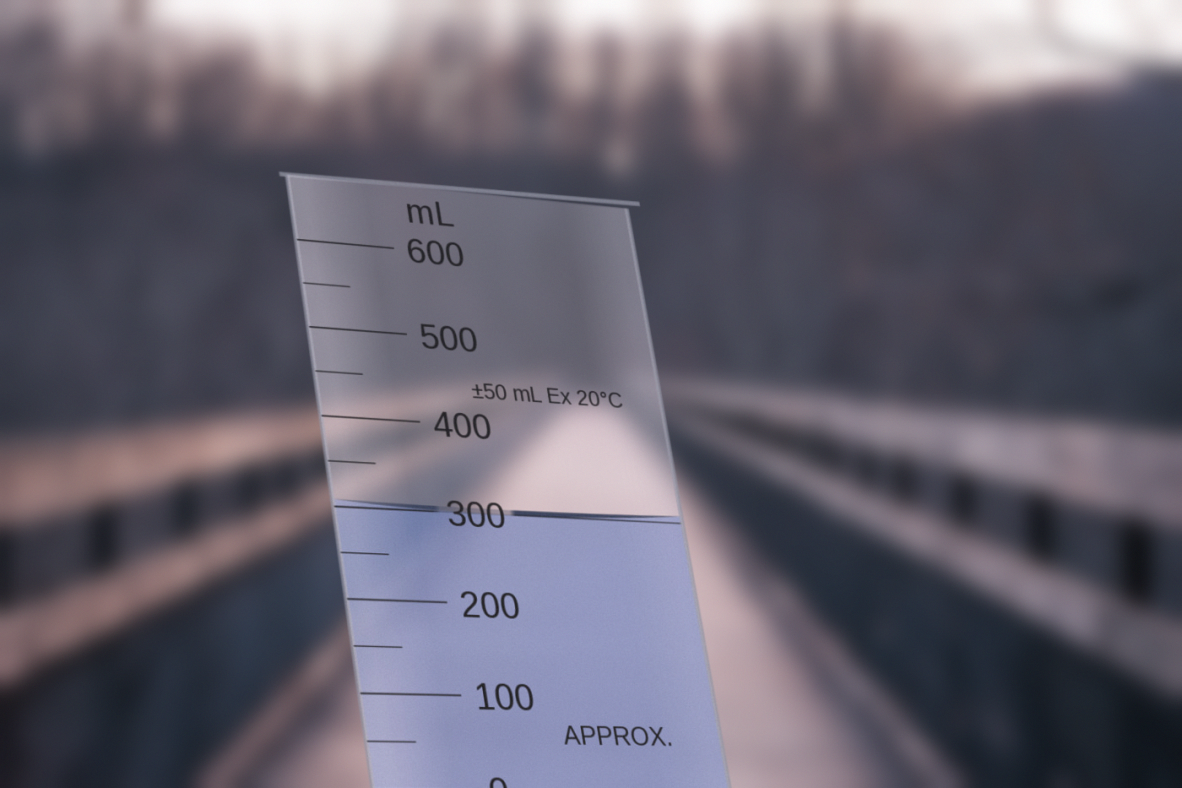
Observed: 300 mL
